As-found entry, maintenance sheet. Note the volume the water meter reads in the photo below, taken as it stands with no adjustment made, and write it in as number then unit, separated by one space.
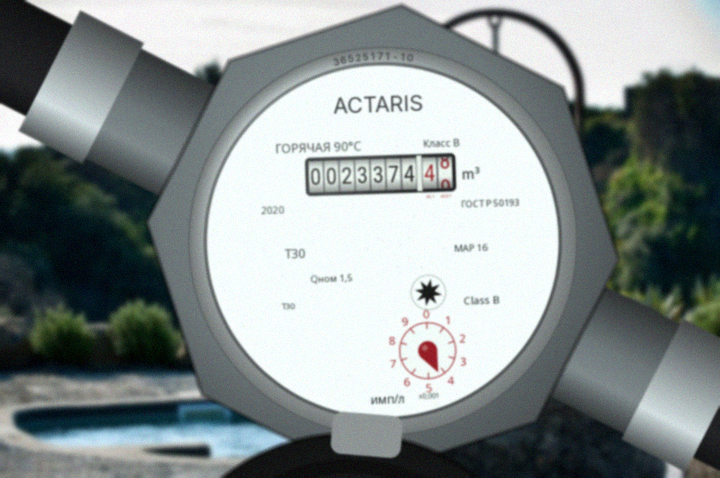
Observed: 23374.484 m³
